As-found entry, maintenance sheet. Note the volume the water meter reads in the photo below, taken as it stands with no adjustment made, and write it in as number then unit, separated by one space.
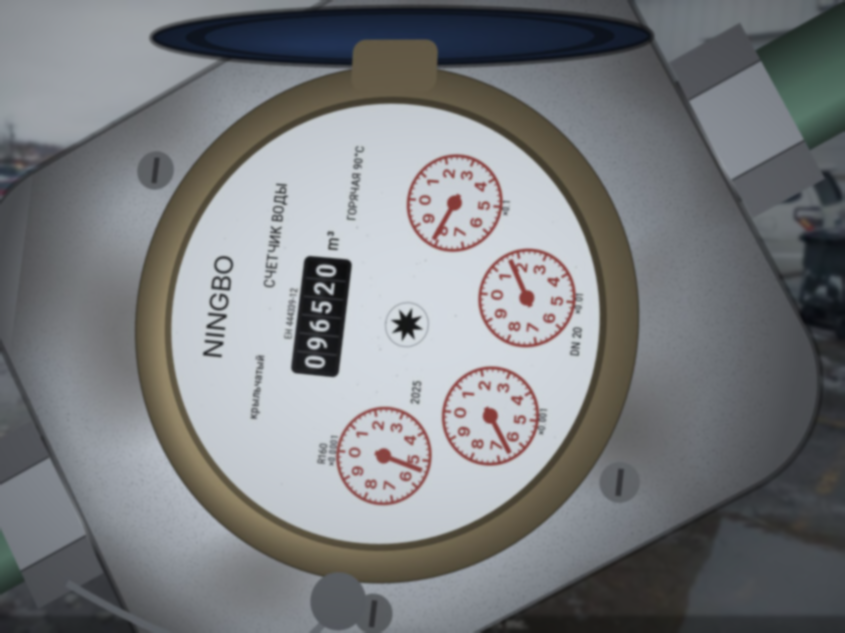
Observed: 96520.8165 m³
